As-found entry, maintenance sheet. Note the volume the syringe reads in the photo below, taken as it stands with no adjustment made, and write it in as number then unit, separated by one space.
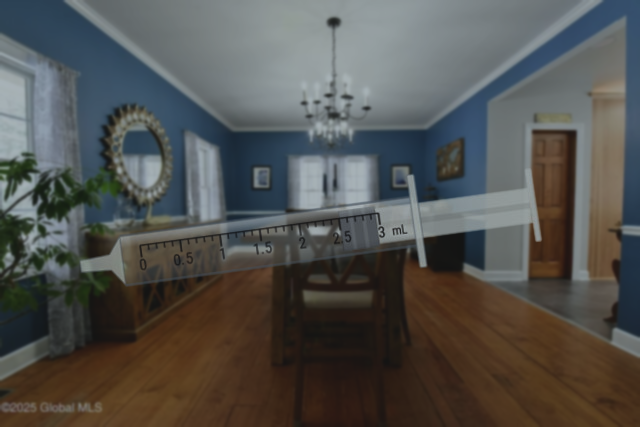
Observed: 2.5 mL
